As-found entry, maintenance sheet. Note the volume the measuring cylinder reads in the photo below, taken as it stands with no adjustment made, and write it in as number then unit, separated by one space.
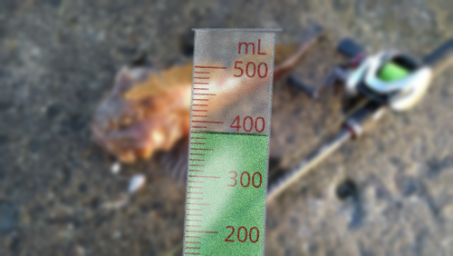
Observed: 380 mL
